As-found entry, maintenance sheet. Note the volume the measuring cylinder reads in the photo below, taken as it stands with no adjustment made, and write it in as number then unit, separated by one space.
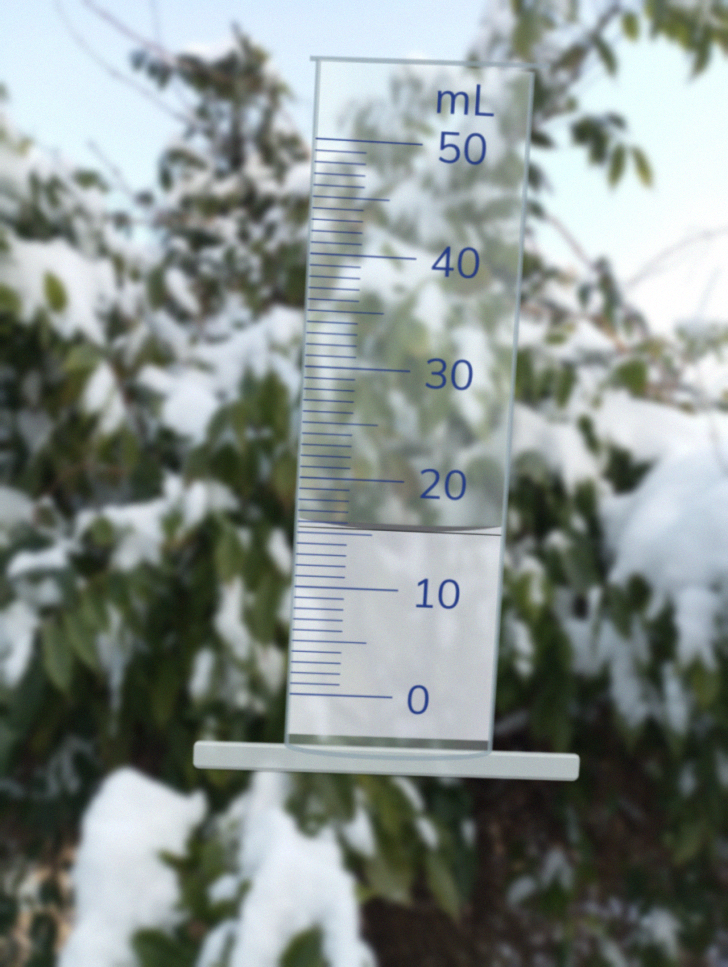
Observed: 15.5 mL
